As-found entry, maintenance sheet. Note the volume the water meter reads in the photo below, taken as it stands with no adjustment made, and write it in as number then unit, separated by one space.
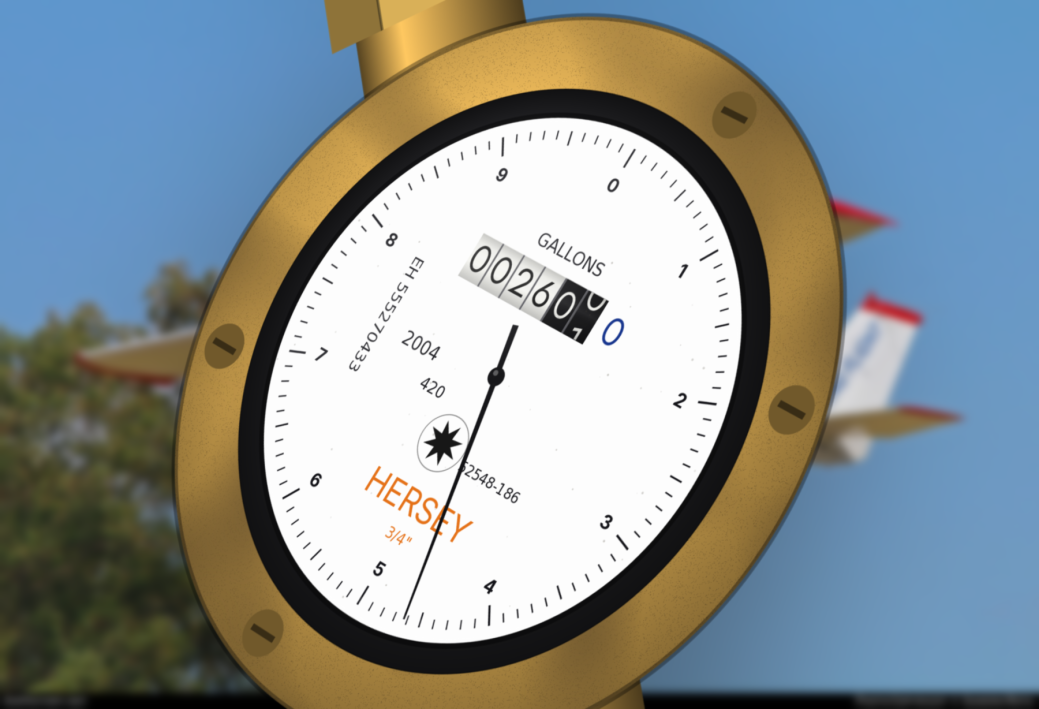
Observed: 26004.6 gal
